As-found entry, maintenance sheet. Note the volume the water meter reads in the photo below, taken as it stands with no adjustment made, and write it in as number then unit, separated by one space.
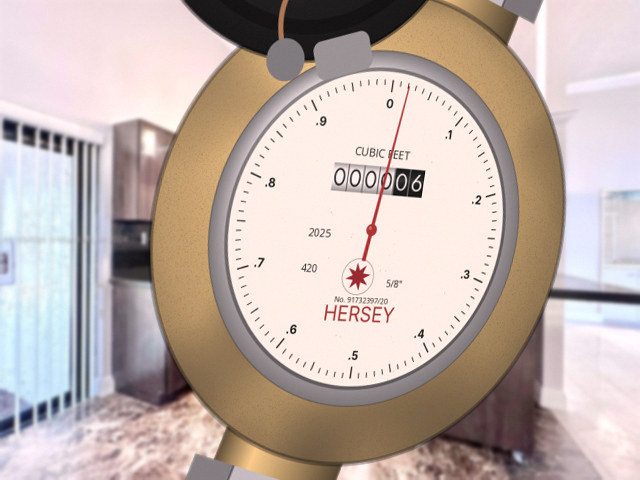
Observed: 6.02 ft³
